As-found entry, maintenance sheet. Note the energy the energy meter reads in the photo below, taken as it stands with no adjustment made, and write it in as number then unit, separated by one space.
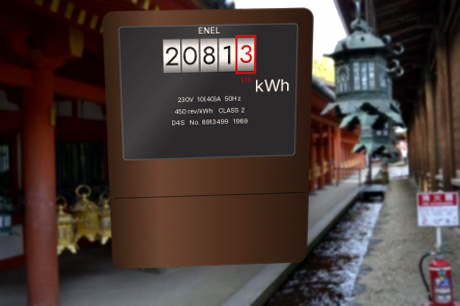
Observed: 2081.3 kWh
